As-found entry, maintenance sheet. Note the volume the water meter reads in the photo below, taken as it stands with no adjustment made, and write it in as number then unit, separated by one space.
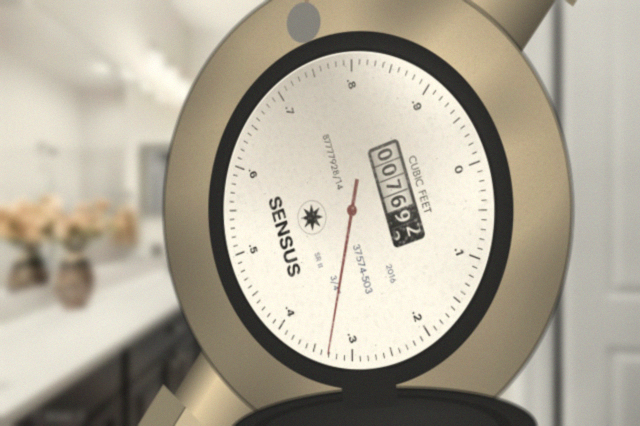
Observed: 7692.33 ft³
